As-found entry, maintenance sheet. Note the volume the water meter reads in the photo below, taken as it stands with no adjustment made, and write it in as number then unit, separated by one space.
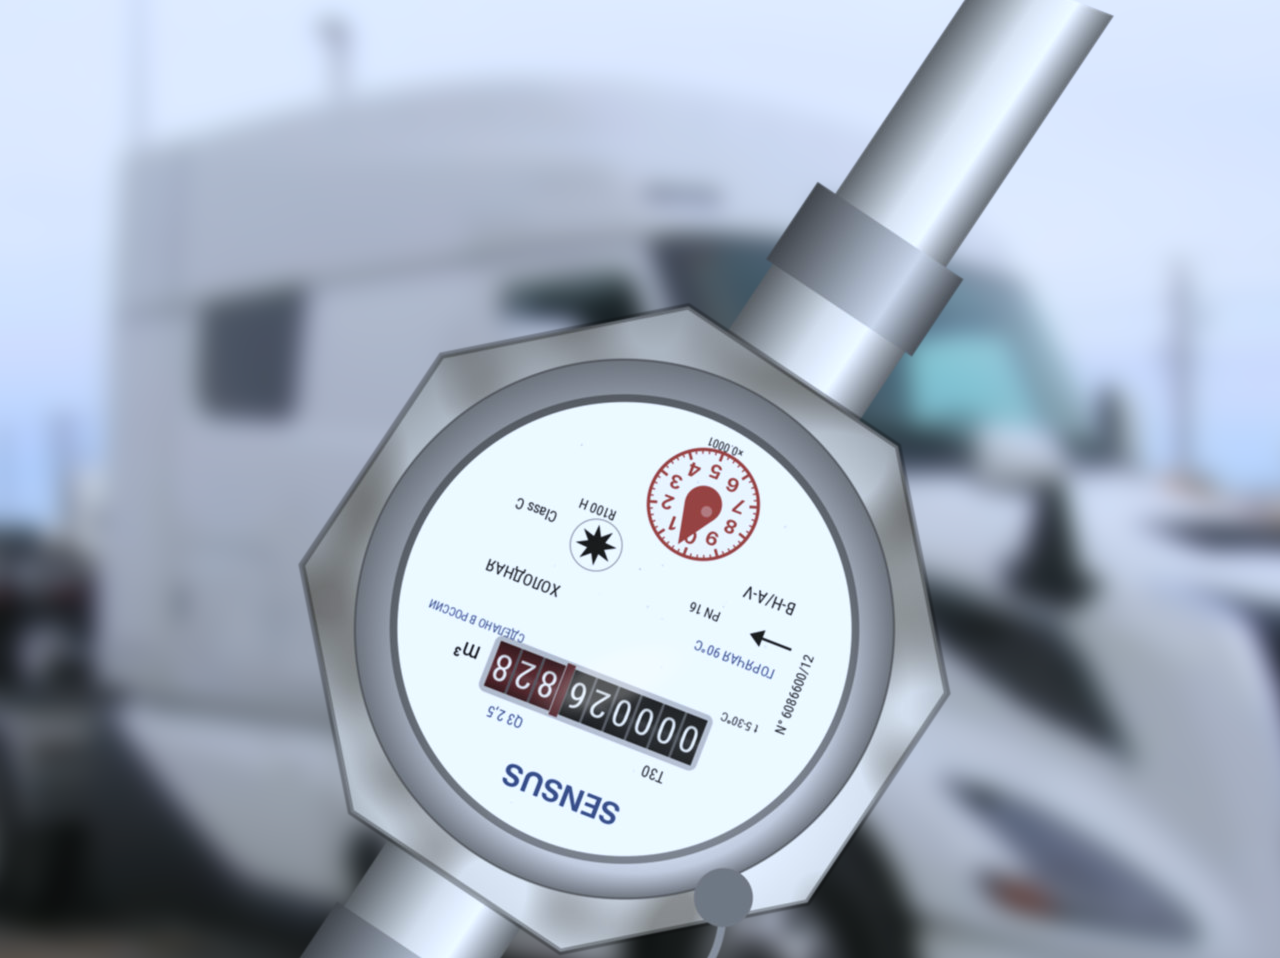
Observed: 26.8280 m³
